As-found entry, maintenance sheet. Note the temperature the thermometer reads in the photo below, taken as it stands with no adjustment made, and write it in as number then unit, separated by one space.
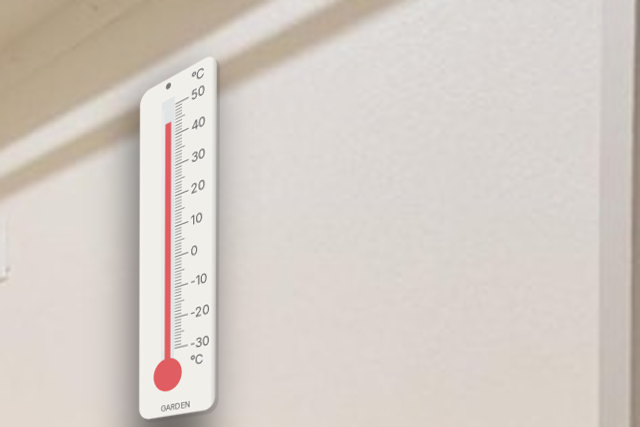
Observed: 45 °C
